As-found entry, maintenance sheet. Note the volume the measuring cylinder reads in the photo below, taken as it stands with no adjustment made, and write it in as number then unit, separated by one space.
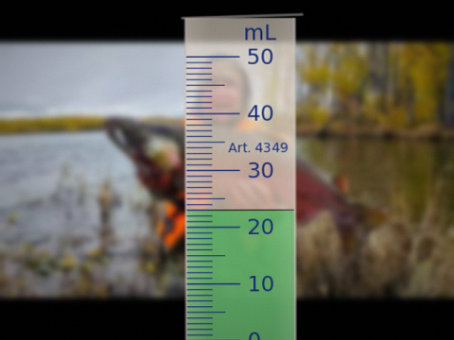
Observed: 23 mL
